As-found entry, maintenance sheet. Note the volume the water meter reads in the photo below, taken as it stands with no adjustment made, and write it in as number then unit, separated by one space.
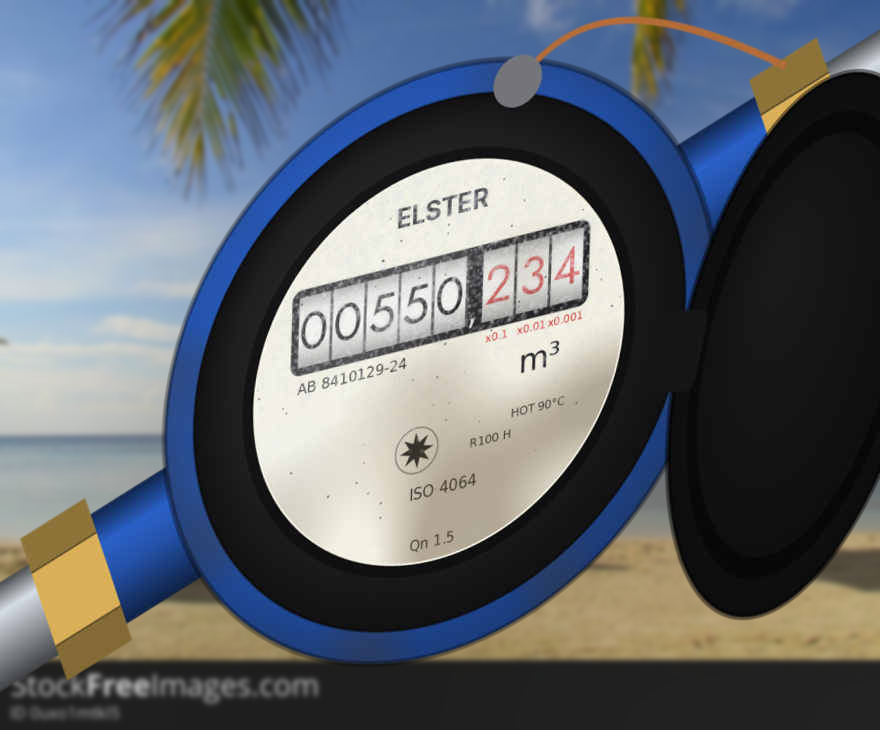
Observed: 550.234 m³
